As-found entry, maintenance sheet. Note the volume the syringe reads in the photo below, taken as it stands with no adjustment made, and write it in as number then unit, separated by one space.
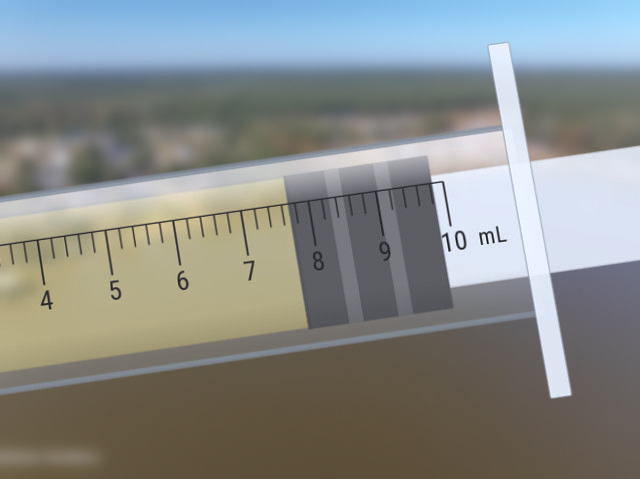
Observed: 7.7 mL
